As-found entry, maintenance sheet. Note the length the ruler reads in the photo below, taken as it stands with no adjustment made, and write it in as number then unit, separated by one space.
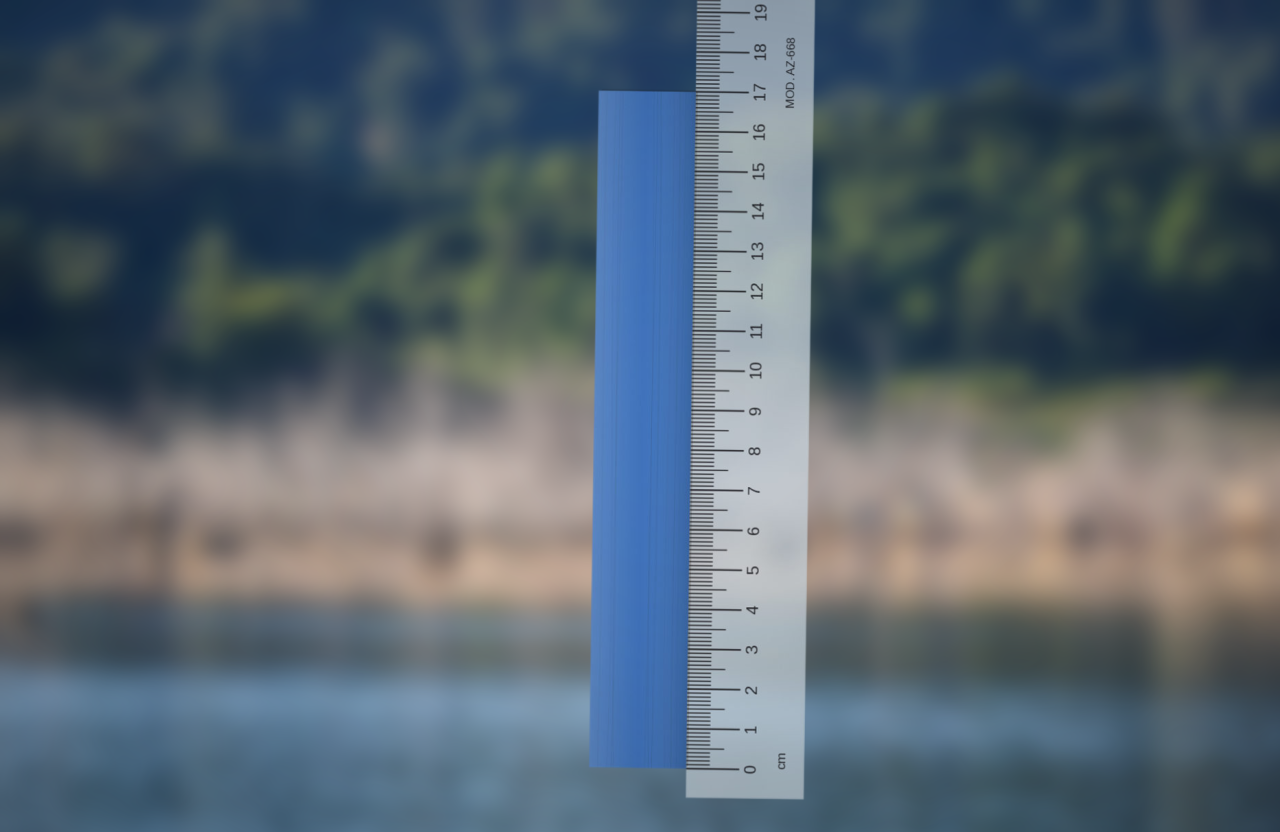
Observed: 17 cm
